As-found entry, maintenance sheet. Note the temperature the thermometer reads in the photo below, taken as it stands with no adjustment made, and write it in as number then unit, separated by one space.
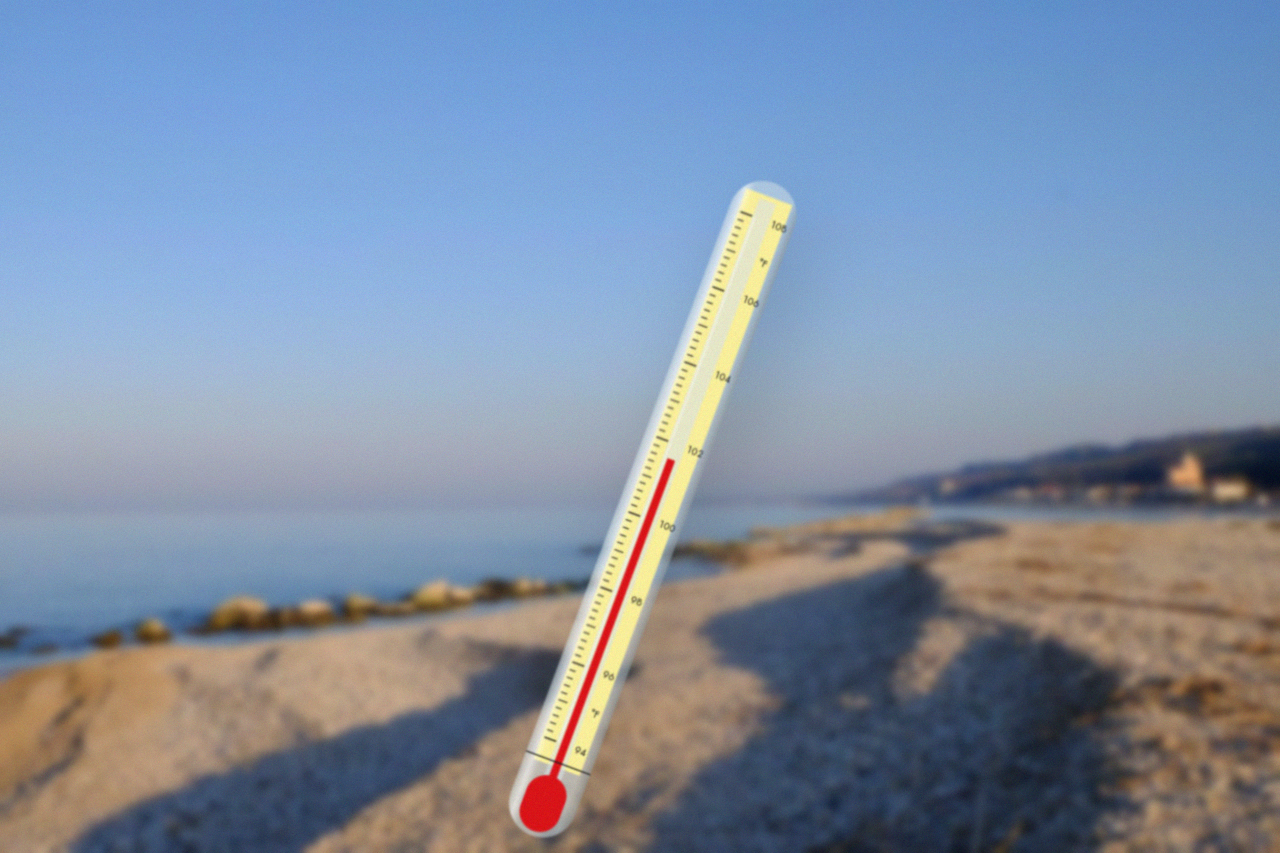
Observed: 101.6 °F
